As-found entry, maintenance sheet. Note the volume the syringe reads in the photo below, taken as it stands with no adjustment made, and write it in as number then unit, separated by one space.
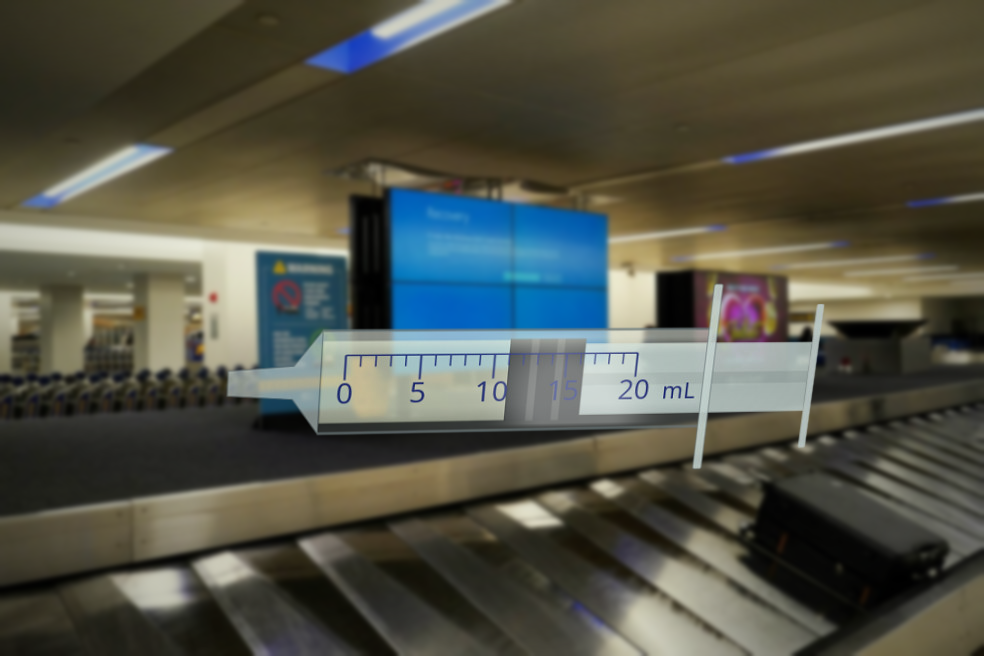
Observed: 11 mL
